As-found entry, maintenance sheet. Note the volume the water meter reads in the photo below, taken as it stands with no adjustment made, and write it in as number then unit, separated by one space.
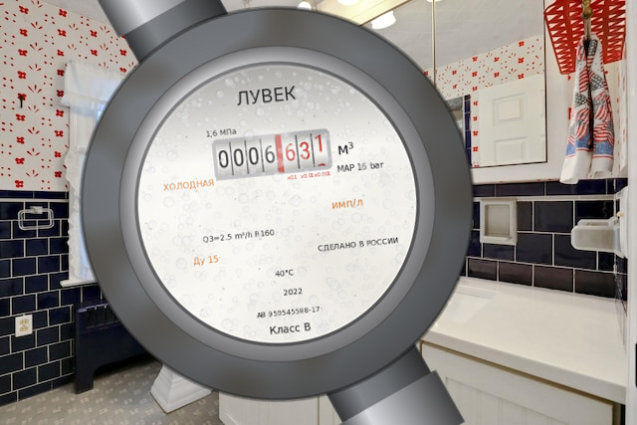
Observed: 6.631 m³
